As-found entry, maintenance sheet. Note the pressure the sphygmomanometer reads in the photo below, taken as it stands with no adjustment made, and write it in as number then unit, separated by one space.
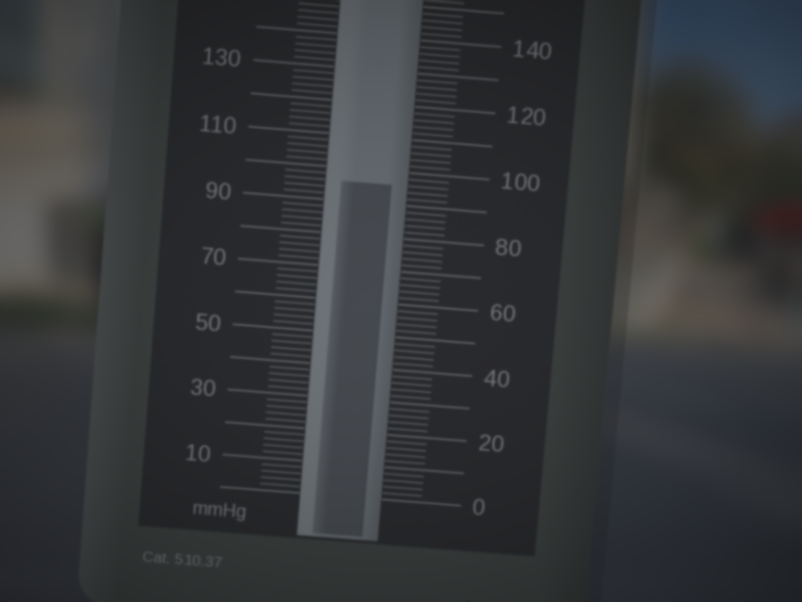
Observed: 96 mmHg
